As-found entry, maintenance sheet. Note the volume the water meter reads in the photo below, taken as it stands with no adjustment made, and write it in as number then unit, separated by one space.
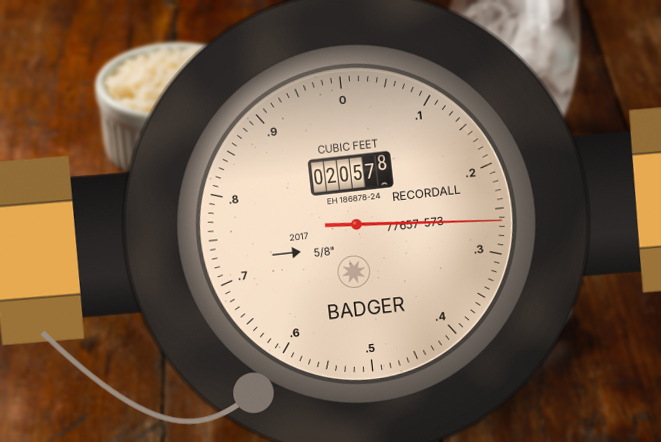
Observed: 20578.26 ft³
